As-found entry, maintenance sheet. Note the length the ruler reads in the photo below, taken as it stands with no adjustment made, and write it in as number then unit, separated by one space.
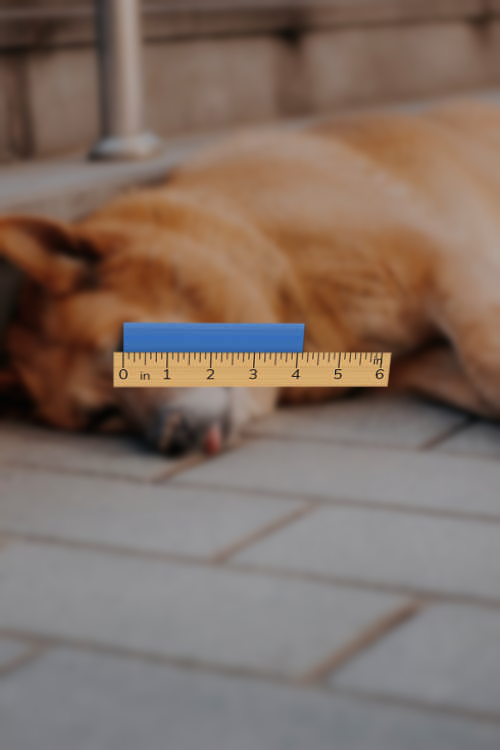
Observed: 4.125 in
